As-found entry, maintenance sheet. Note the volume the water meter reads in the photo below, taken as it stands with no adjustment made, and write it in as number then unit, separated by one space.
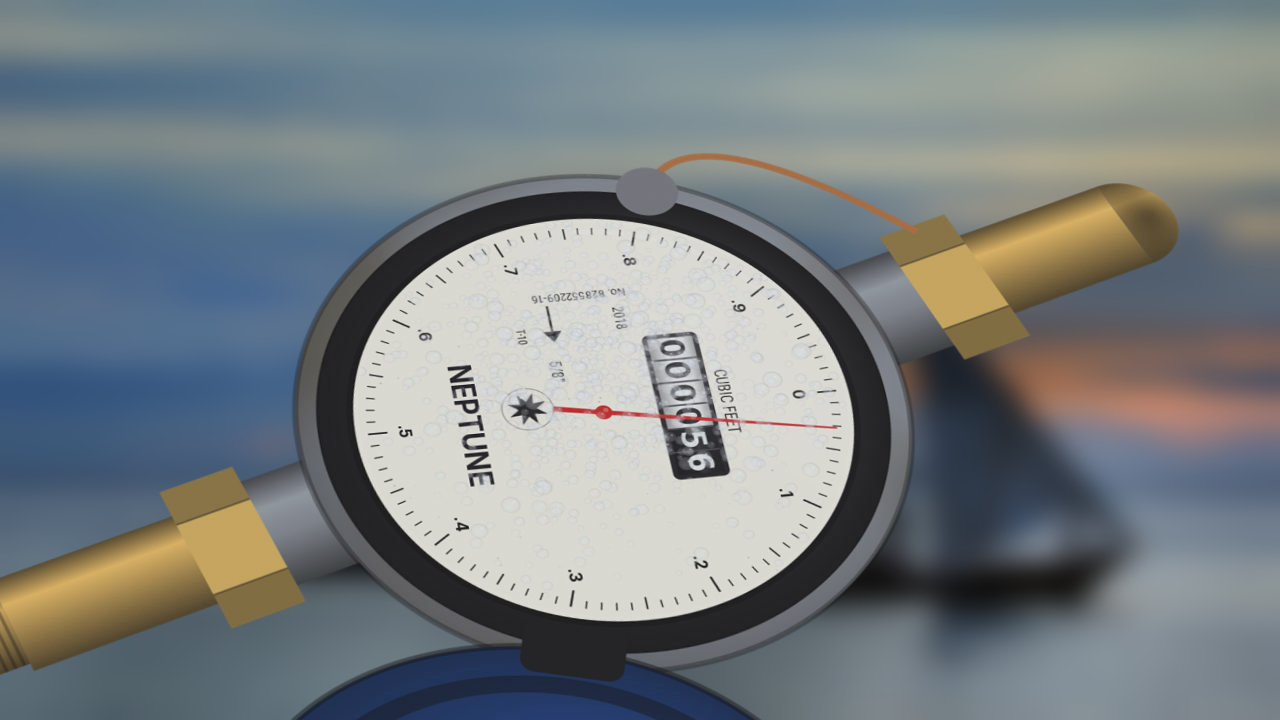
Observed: 56.03 ft³
